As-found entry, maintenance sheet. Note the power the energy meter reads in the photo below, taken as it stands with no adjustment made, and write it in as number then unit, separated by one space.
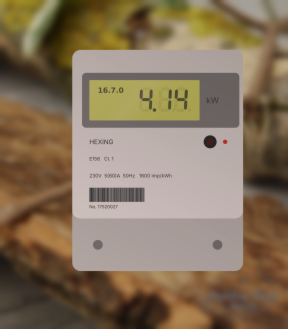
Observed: 4.14 kW
